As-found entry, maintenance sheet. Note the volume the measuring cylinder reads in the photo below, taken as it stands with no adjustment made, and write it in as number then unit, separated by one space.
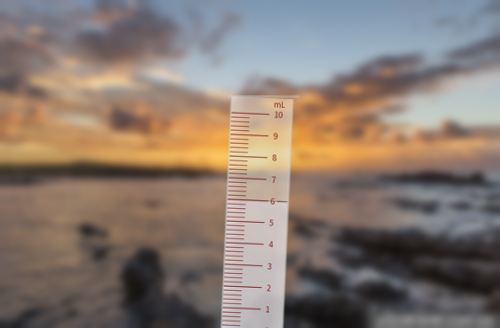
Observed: 6 mL
